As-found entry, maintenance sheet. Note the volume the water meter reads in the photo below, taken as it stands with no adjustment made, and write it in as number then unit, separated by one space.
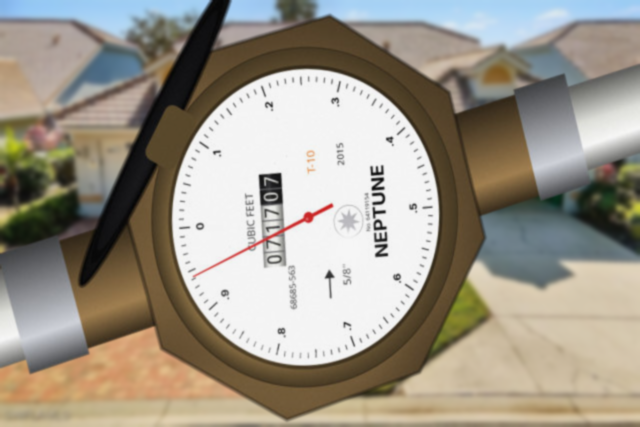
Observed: 71706.94 ft³
